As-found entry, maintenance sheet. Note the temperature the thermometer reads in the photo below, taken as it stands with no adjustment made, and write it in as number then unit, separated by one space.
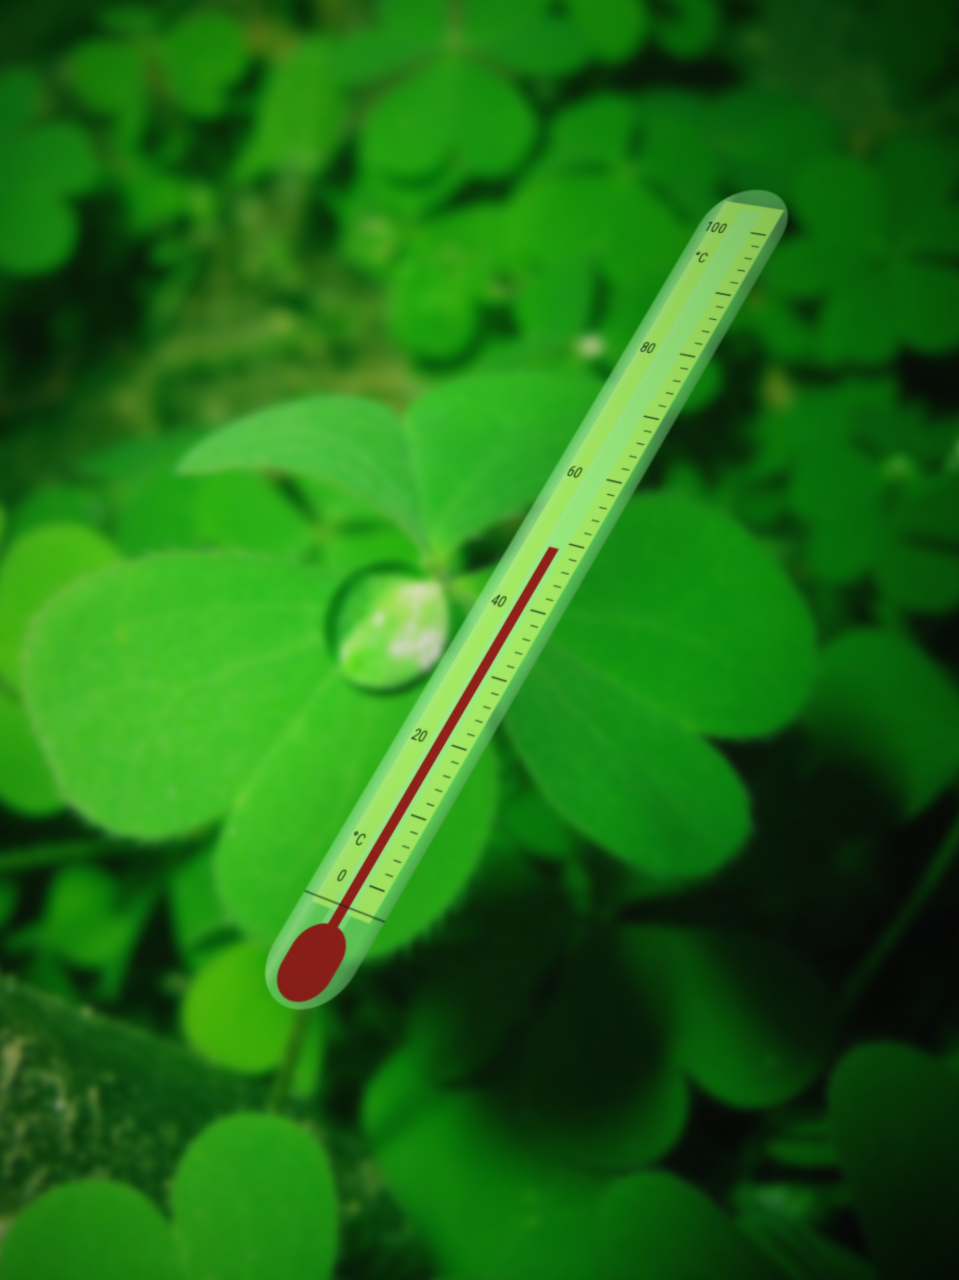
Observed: 49 °C
